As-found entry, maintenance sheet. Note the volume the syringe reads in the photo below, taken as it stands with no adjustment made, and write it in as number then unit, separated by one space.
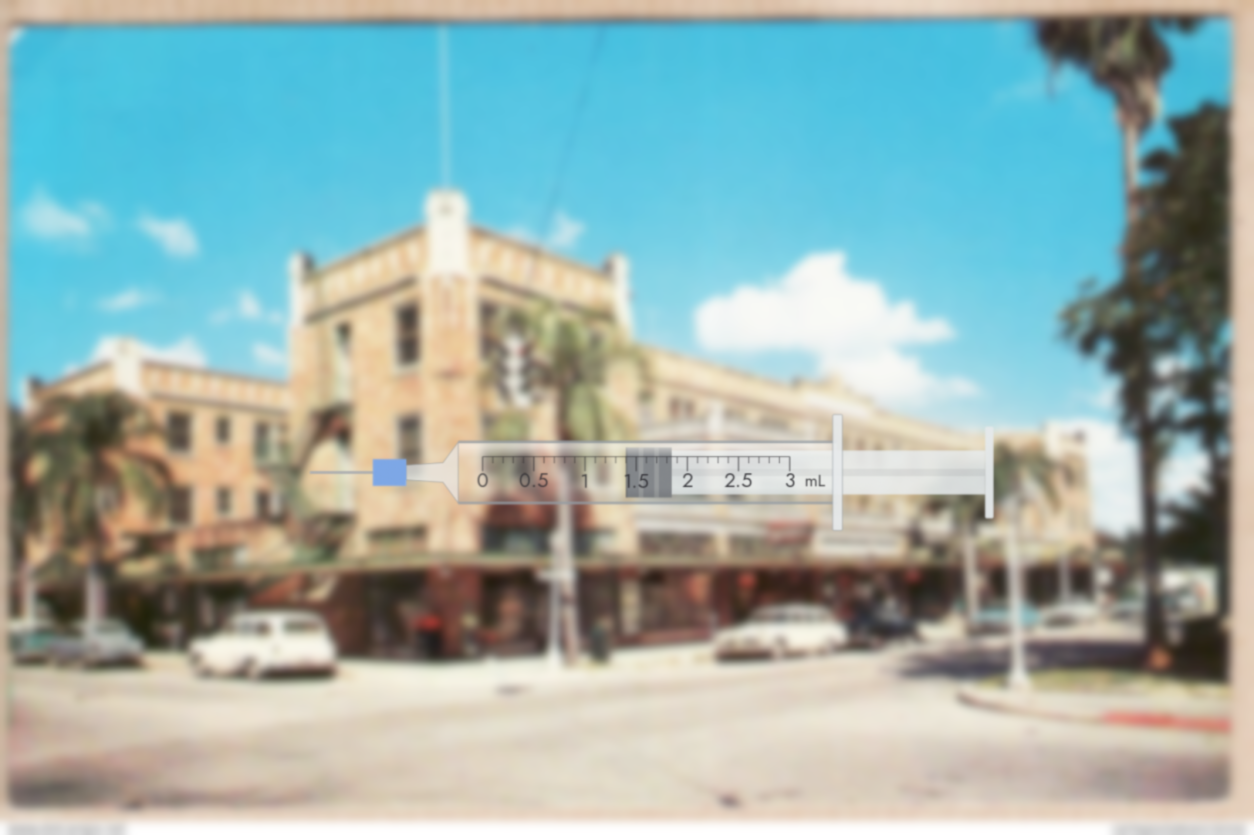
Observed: 1.4 mL
